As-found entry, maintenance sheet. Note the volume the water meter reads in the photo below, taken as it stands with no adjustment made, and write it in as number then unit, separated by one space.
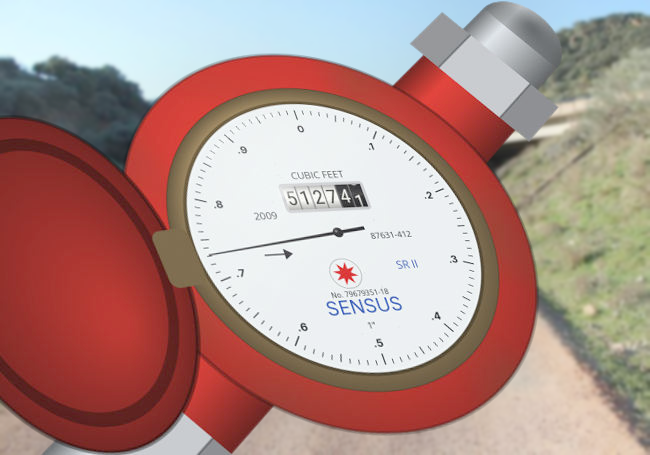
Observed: 512740.73 ft³
